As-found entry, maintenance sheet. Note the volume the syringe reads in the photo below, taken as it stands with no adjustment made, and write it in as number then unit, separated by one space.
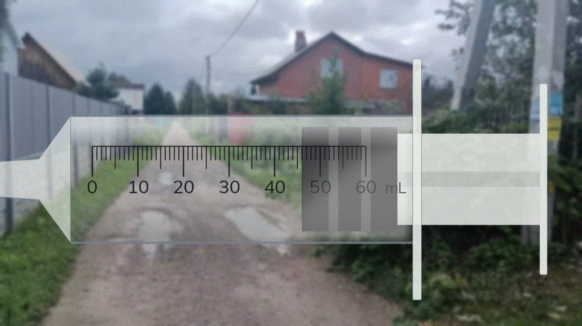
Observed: 46 mL
